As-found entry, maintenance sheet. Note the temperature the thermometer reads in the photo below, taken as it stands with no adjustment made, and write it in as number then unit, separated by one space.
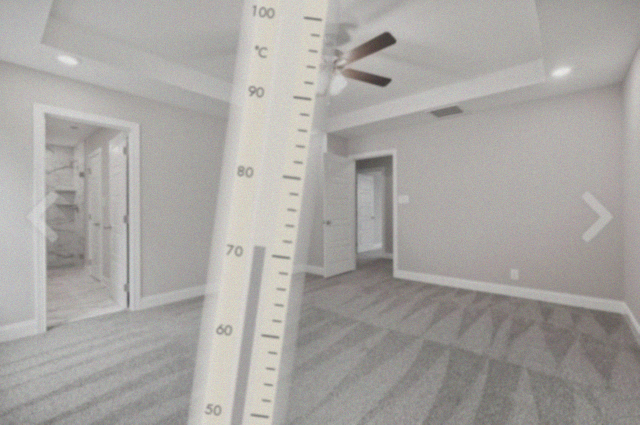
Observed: 71 °C
